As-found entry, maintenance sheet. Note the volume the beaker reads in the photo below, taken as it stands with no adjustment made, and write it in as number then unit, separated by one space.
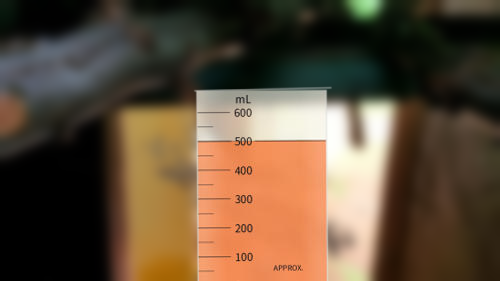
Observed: 500 mL
